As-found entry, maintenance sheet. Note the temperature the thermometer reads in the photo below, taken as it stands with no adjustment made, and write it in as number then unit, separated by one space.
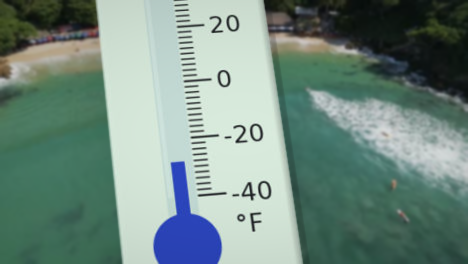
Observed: -28 °F
